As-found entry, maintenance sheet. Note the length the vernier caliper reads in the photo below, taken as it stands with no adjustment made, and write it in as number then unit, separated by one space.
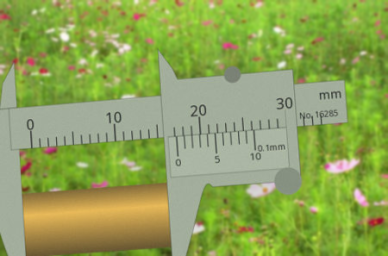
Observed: 17.2 mm
